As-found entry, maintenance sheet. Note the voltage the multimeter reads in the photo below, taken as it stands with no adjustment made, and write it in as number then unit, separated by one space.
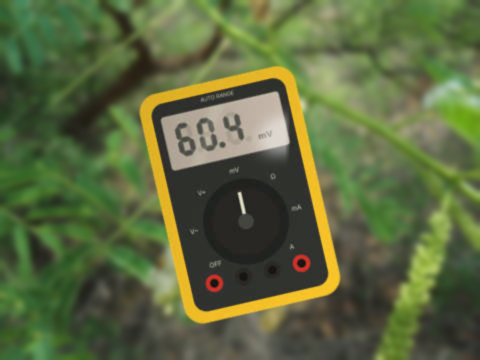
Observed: 60.4 mV
